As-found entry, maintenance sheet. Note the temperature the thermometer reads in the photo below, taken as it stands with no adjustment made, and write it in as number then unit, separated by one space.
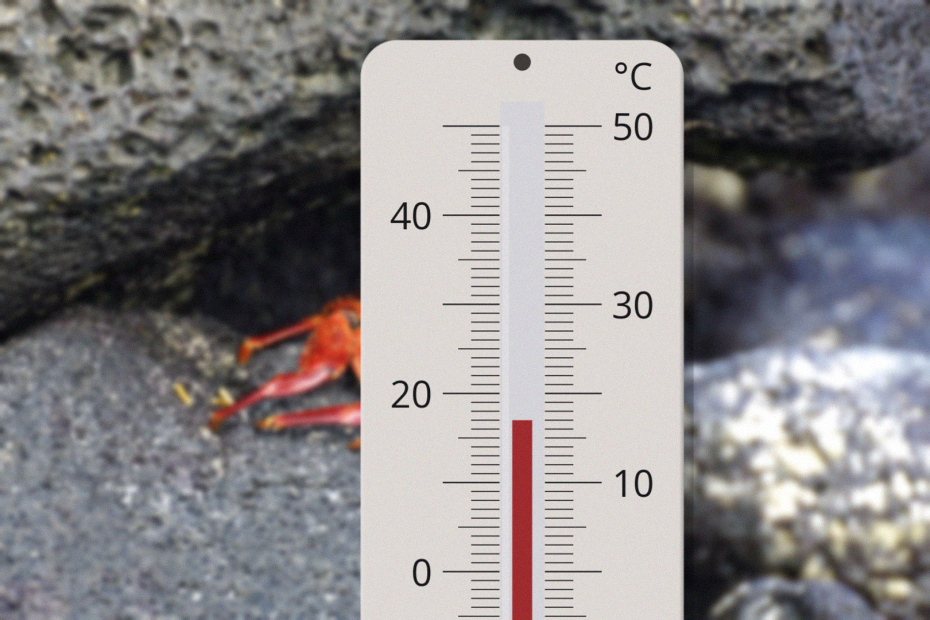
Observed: 17 °C
